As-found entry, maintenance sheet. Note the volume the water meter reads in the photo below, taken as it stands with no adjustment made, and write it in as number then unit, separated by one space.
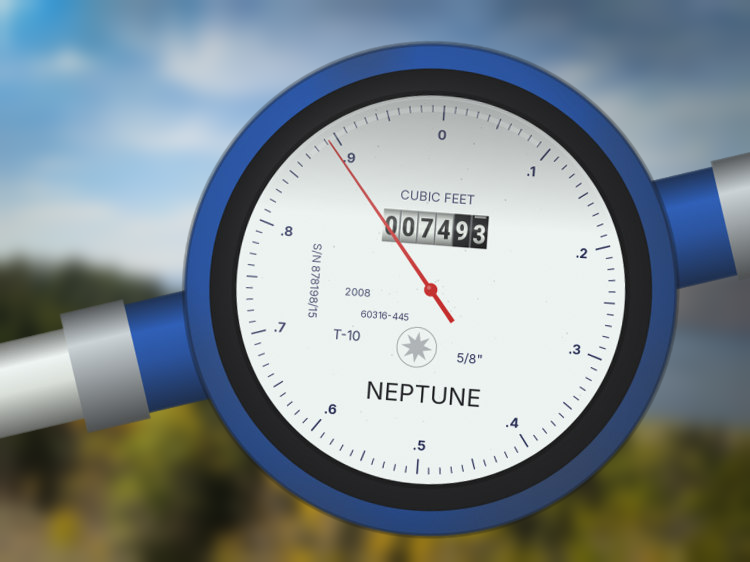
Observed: 7492.89 ft³
